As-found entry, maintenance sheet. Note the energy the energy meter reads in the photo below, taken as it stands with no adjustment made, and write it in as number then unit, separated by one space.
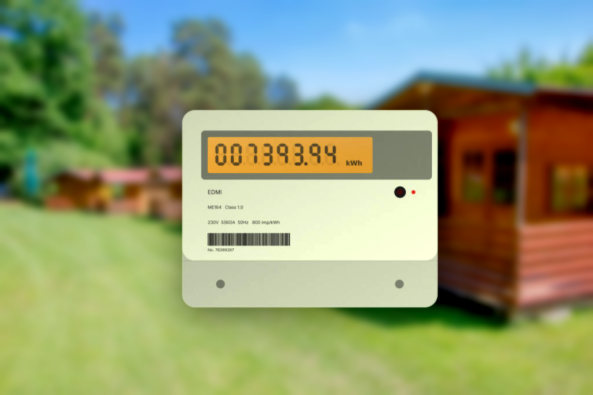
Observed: 7393.94 kWh
